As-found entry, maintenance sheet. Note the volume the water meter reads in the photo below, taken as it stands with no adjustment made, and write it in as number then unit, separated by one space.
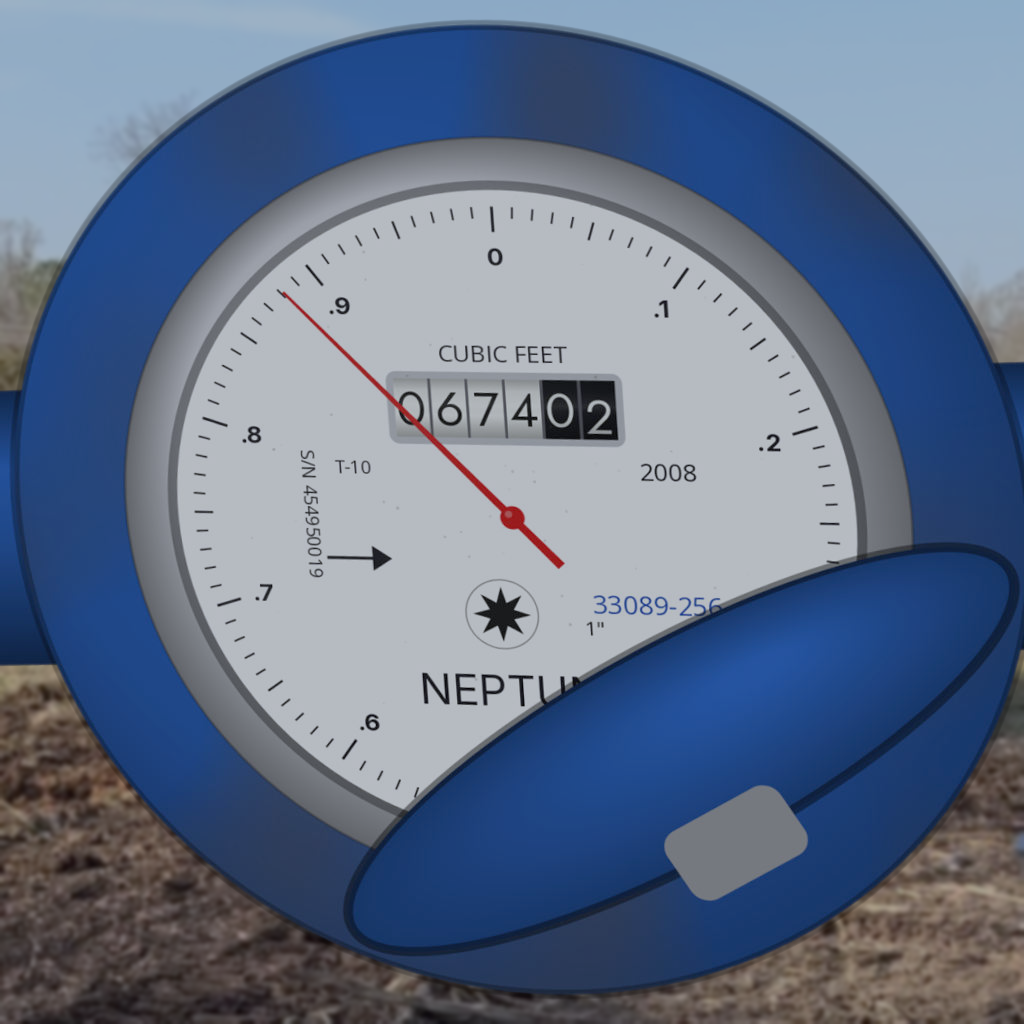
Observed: 67401.88 ft³
